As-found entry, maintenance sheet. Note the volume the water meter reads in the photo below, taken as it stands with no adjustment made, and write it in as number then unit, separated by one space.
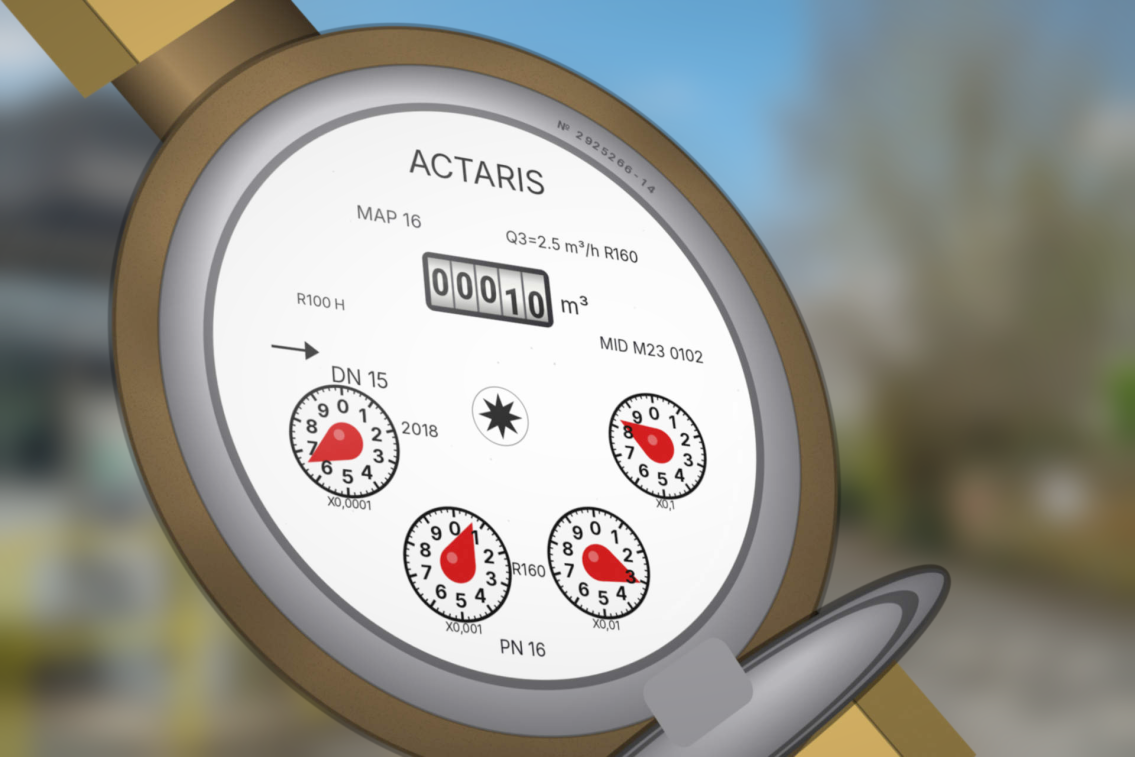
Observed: 9.8306 m³
